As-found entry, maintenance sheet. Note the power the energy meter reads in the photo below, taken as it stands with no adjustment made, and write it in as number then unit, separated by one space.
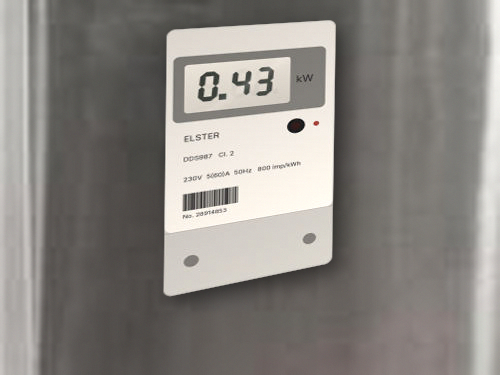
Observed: 0.43 kW
